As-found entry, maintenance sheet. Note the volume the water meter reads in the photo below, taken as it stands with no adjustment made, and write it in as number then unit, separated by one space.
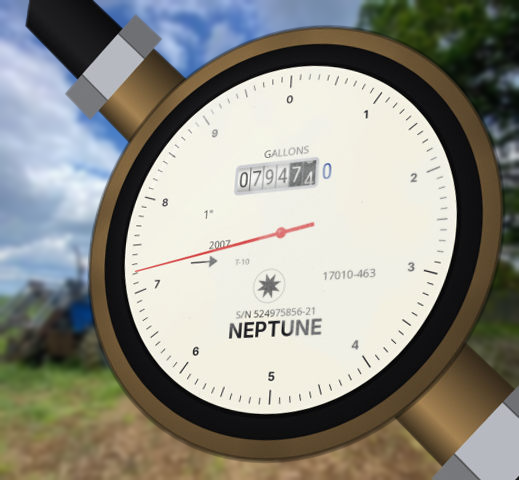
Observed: 794737.2 gal
